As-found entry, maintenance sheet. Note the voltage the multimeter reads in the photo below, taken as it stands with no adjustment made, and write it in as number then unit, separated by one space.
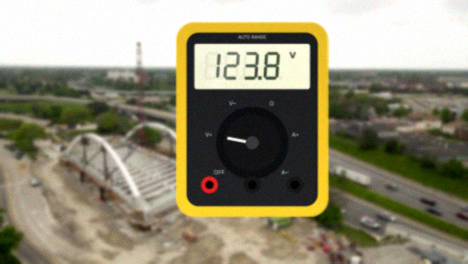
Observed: 123.8 V
